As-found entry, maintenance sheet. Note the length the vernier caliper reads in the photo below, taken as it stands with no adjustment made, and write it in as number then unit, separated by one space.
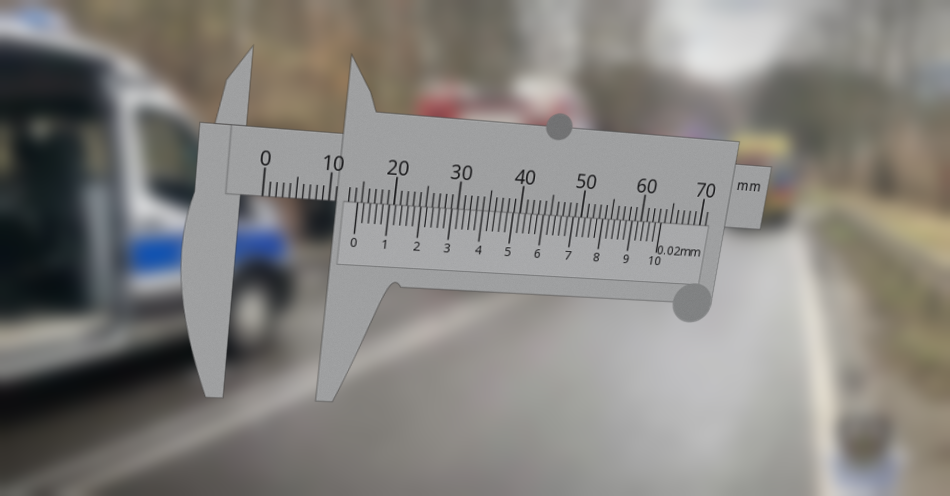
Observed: 14.4 mm
